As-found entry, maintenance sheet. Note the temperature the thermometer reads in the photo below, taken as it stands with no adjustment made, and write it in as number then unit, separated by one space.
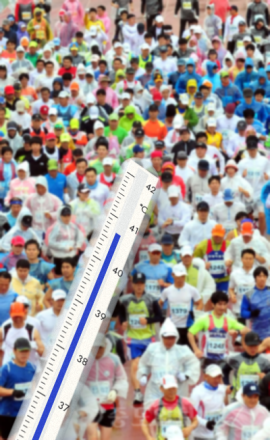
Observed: 40.7 °C
